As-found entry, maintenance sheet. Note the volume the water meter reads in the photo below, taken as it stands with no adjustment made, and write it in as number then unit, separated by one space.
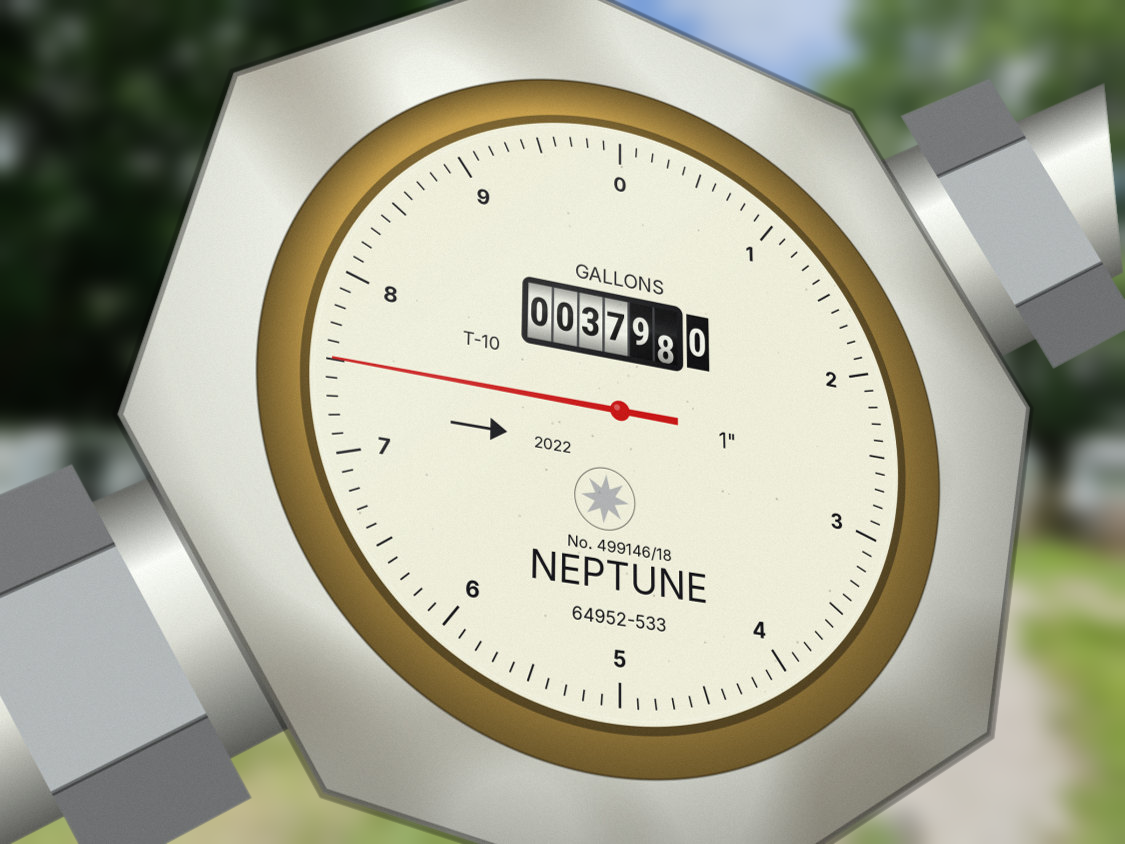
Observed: 37977.5 gal
